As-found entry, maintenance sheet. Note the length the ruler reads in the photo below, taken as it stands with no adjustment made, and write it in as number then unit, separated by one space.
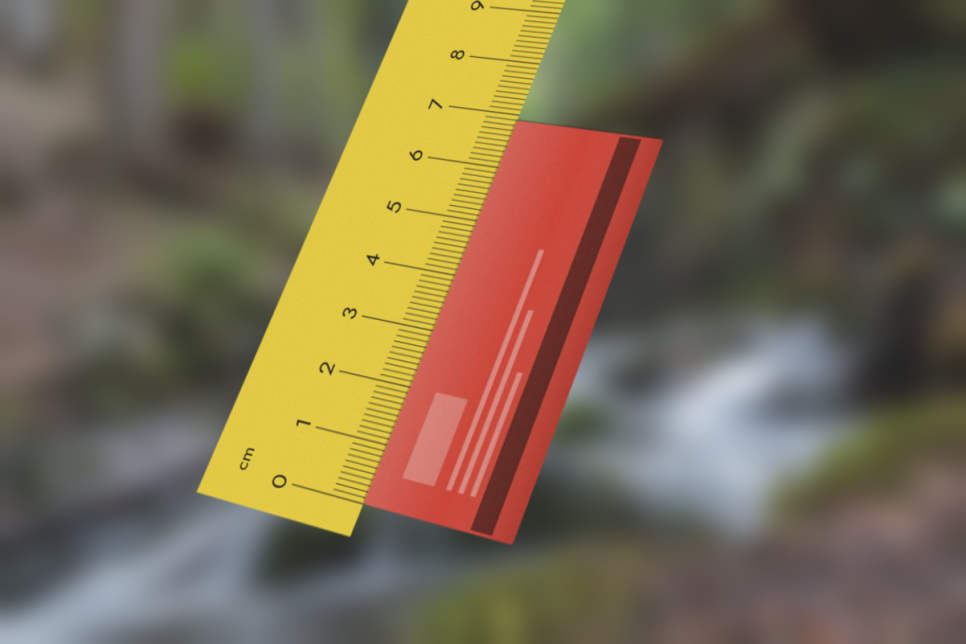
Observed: 6.9 cm
